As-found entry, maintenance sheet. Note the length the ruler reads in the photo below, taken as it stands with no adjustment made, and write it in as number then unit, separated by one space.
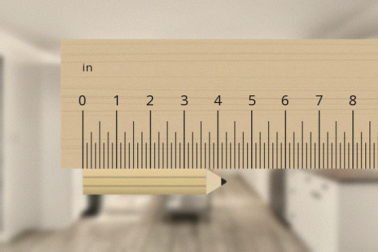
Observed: 4.25 in
